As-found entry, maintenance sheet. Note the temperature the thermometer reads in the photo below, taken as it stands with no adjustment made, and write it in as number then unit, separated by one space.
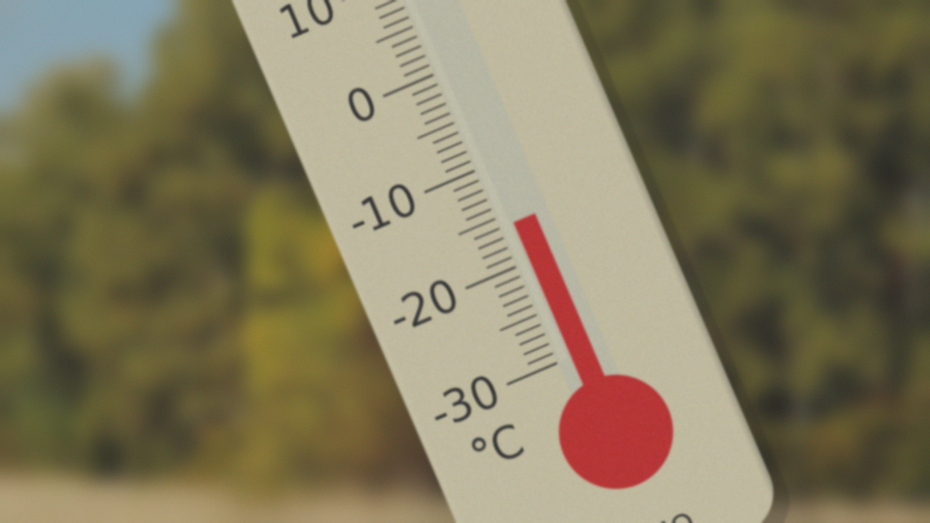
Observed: -16 °C
